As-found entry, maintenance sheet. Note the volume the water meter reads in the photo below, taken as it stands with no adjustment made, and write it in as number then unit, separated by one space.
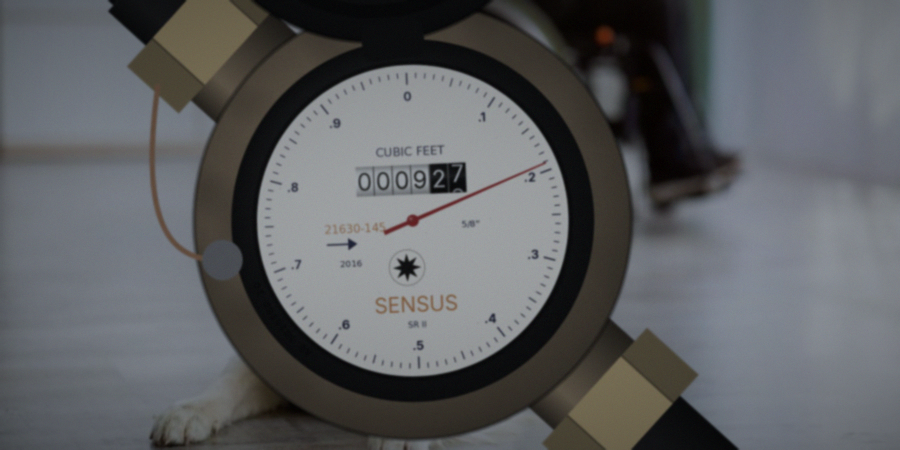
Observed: 927.19 ft³
